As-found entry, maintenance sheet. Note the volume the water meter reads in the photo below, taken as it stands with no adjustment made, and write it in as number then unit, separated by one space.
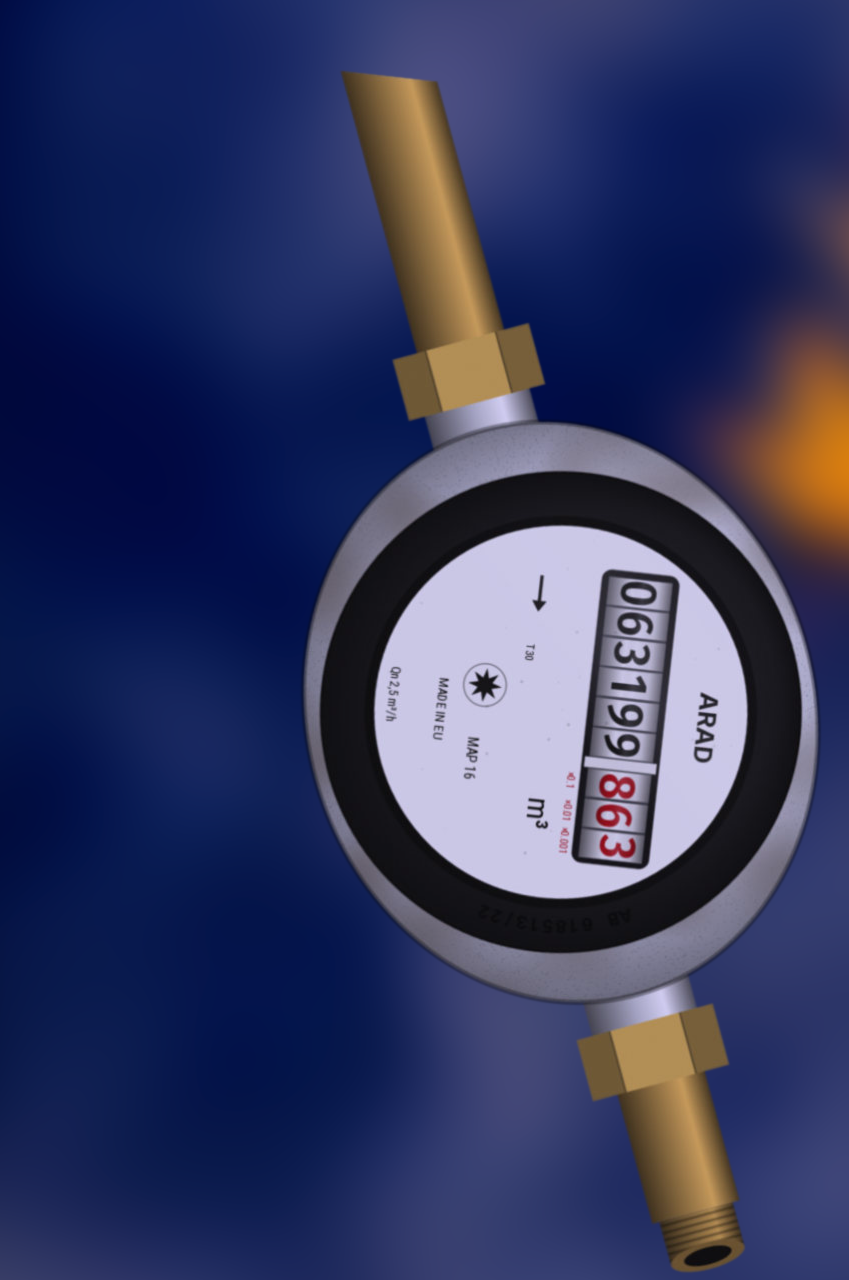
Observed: 63199.863 m³
